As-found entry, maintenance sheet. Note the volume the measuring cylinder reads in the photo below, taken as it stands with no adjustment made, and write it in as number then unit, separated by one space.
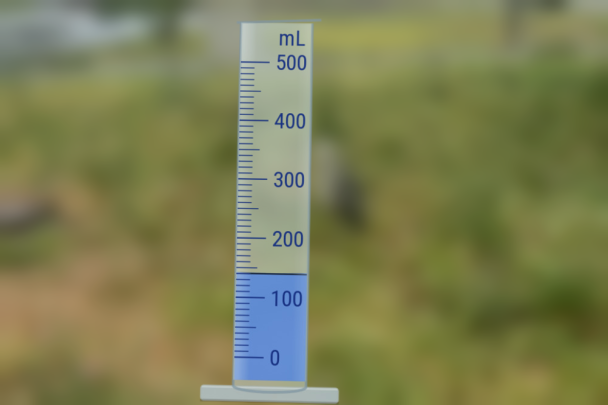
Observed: 140 mL
